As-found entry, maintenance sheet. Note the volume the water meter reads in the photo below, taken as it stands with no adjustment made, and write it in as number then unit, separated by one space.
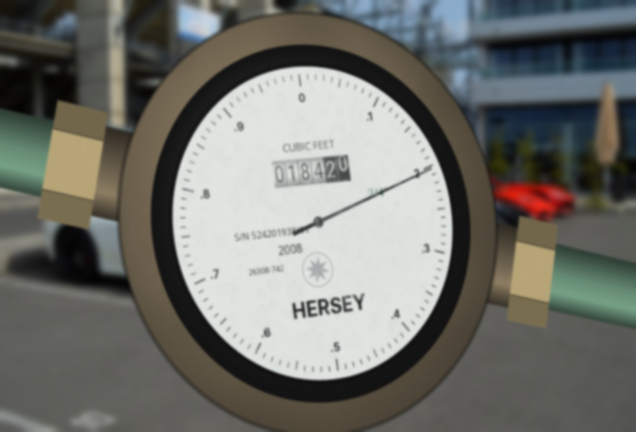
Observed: 18420.20 ft³
